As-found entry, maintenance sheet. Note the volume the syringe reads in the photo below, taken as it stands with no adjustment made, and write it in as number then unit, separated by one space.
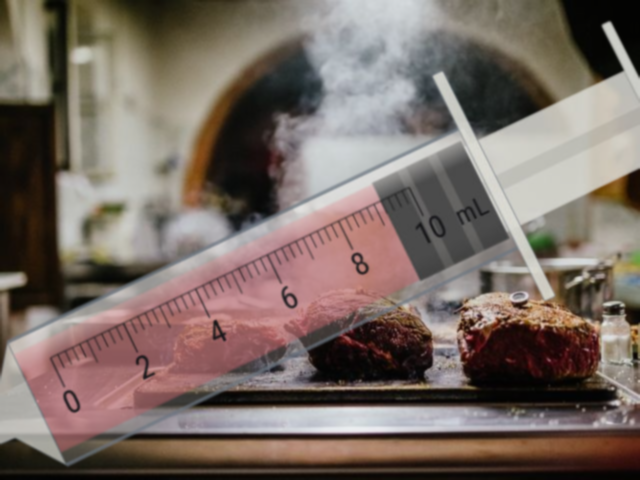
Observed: 9.2 mL
